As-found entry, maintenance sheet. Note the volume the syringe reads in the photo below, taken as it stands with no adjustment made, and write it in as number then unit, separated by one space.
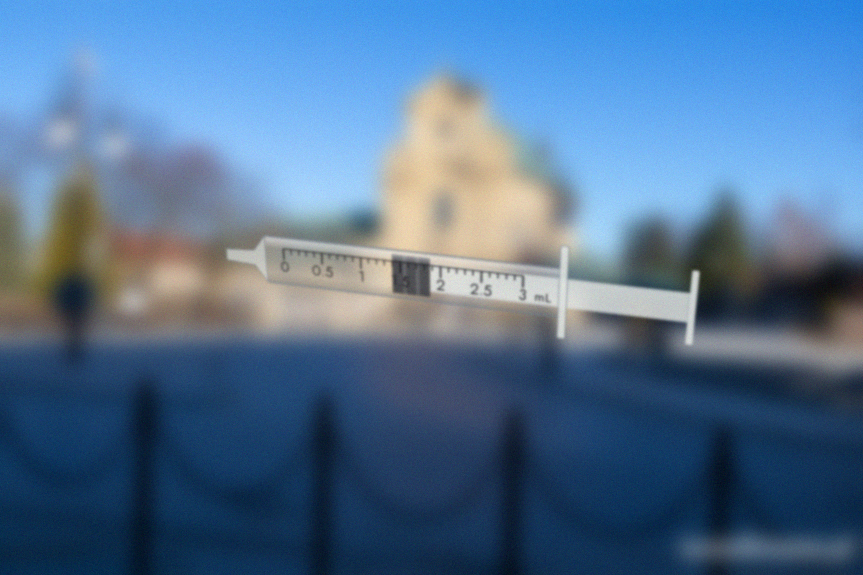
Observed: 1.4 mL
